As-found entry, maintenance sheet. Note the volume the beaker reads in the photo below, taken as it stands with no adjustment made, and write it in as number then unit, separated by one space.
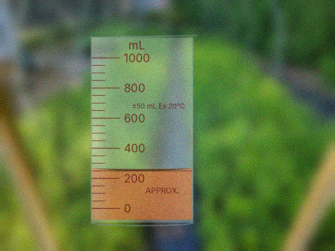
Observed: 250 mL
